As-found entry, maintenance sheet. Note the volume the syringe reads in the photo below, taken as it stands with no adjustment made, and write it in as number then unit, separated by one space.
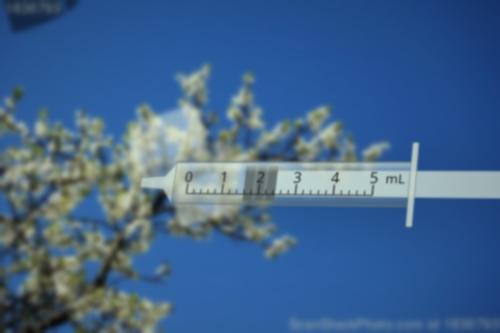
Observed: 1.6 mL
